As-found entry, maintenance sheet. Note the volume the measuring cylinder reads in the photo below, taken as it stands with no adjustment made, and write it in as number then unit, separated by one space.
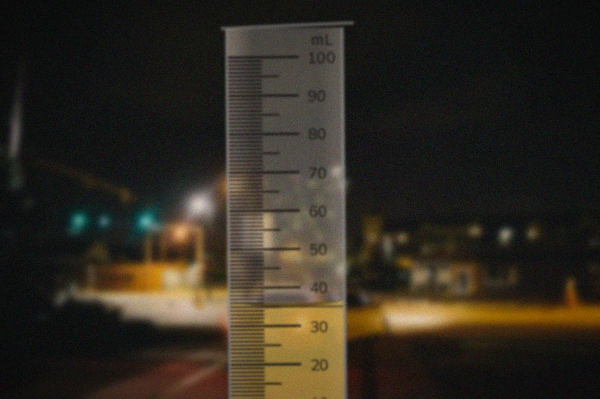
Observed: 35 mL
